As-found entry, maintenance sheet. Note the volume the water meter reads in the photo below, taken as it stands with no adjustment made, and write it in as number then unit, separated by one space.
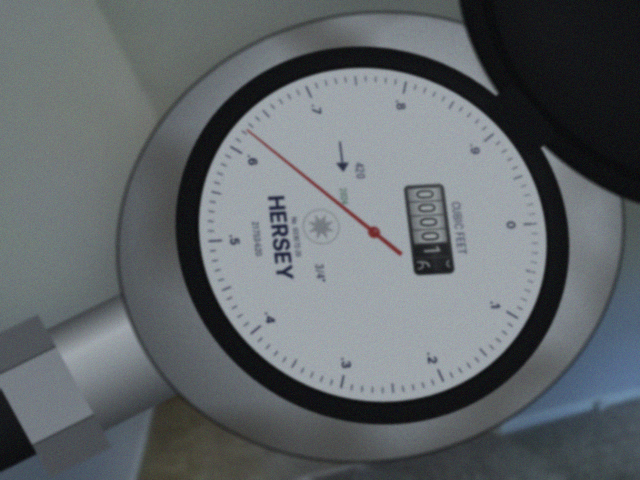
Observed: 15.62 ft³
